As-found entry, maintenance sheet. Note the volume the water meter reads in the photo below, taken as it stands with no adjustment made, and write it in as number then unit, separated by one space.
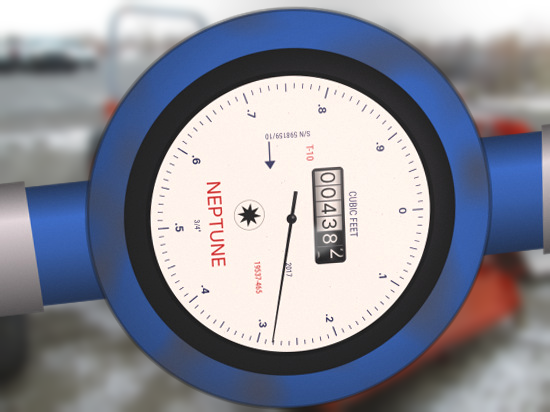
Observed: 4382.28 ft³
